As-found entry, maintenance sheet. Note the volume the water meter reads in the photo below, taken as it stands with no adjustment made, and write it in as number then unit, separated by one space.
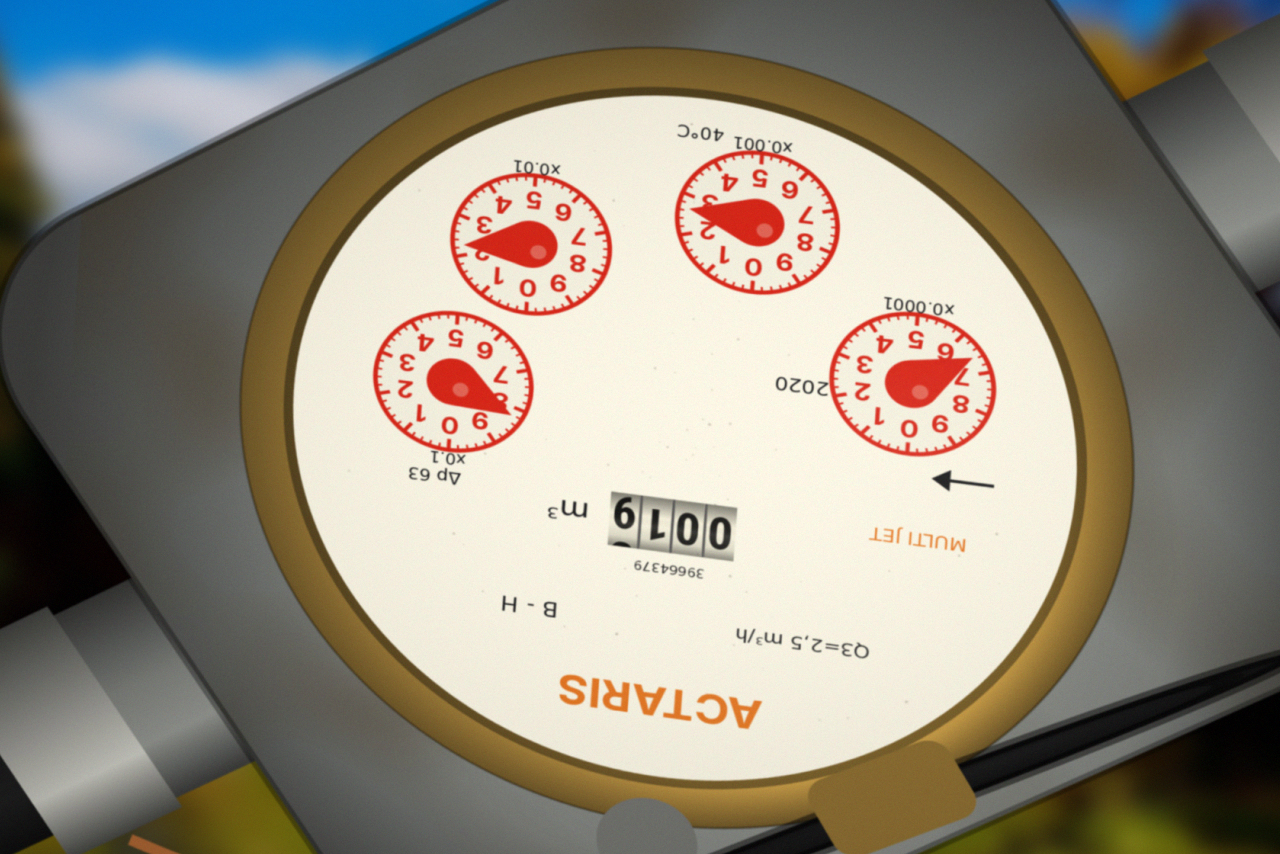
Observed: 18.8226 m³
